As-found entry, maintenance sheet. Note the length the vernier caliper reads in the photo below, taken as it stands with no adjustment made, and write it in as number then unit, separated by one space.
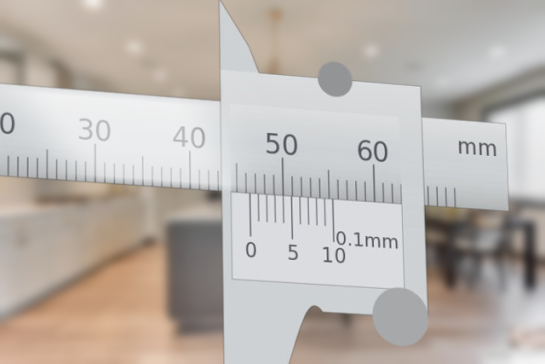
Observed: 46.4 mm
